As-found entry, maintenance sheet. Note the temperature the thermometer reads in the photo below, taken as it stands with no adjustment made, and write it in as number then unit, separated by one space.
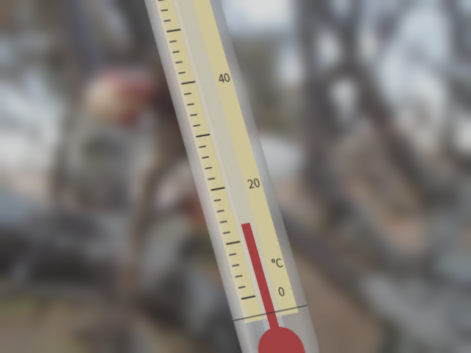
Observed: 13 °C
